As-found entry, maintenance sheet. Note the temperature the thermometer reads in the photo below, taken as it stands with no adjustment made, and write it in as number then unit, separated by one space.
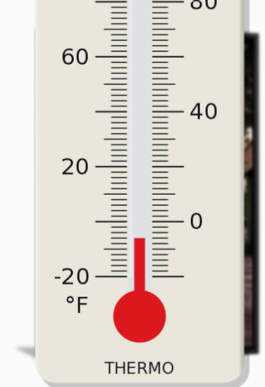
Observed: -6 °F
